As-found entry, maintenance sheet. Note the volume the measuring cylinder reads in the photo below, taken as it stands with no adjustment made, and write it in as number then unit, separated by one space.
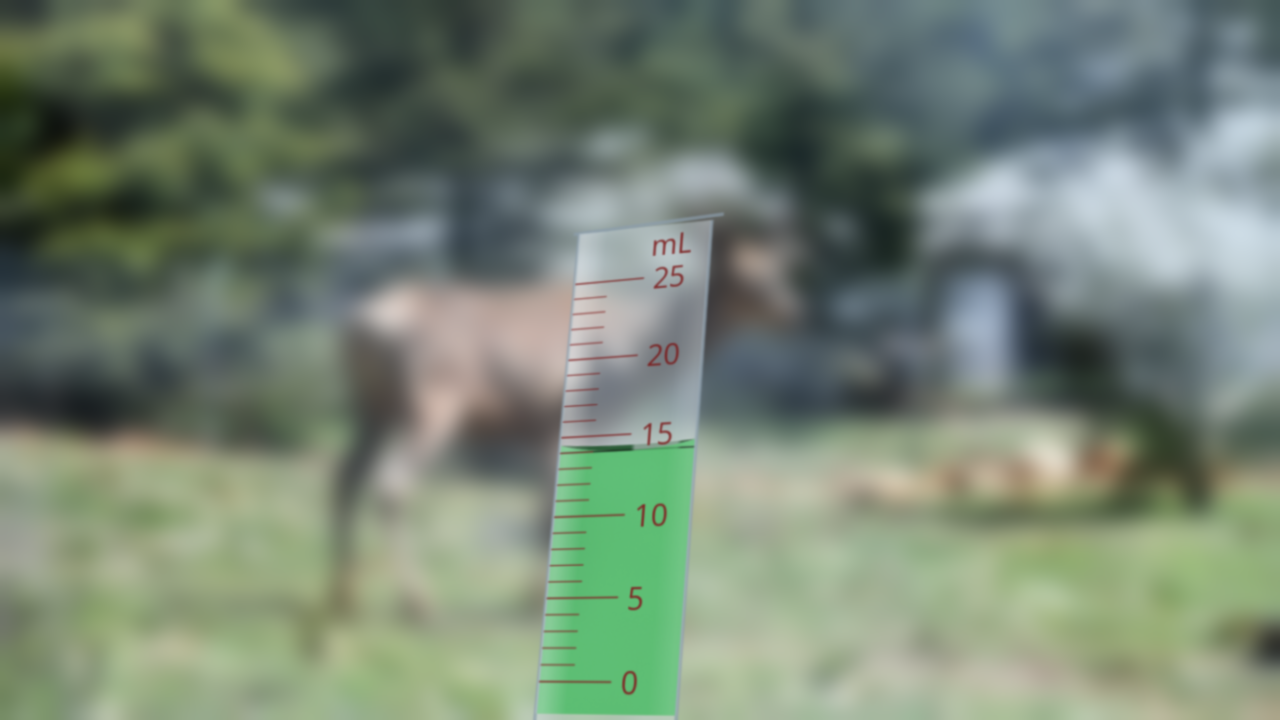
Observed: 14 mL
